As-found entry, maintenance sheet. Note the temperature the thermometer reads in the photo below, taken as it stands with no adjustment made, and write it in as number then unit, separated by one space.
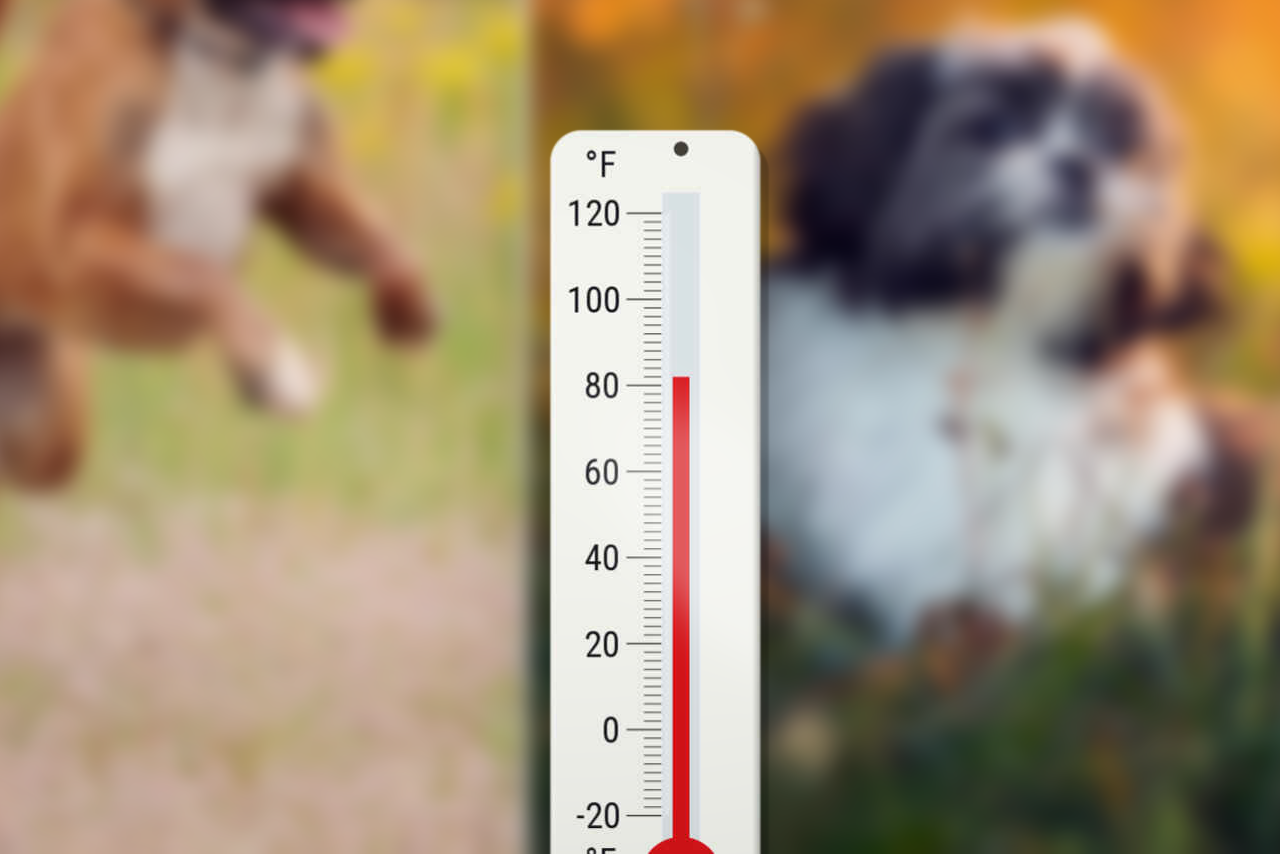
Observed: 82 °F
